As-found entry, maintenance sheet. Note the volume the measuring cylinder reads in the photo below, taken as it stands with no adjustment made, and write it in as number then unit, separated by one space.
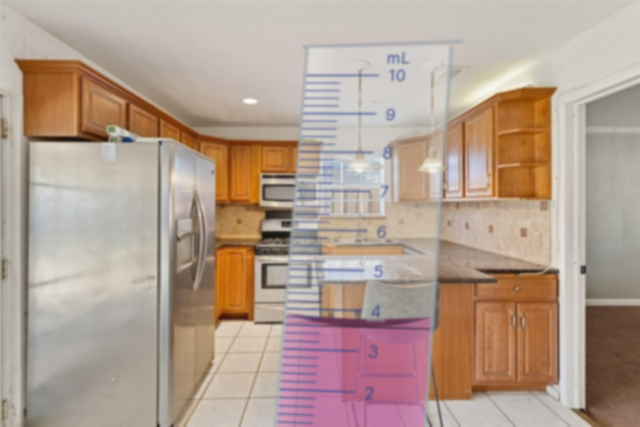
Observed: 3.6 mL
